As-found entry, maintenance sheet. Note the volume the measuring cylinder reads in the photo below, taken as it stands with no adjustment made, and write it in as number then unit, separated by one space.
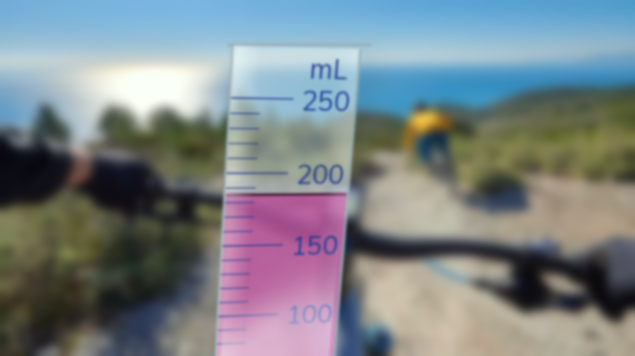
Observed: 185 mL
